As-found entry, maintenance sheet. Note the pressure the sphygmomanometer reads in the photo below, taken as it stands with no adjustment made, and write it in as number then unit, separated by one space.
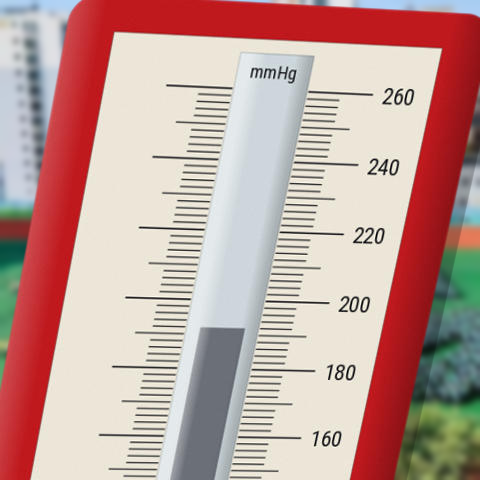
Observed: 192 mmHg
